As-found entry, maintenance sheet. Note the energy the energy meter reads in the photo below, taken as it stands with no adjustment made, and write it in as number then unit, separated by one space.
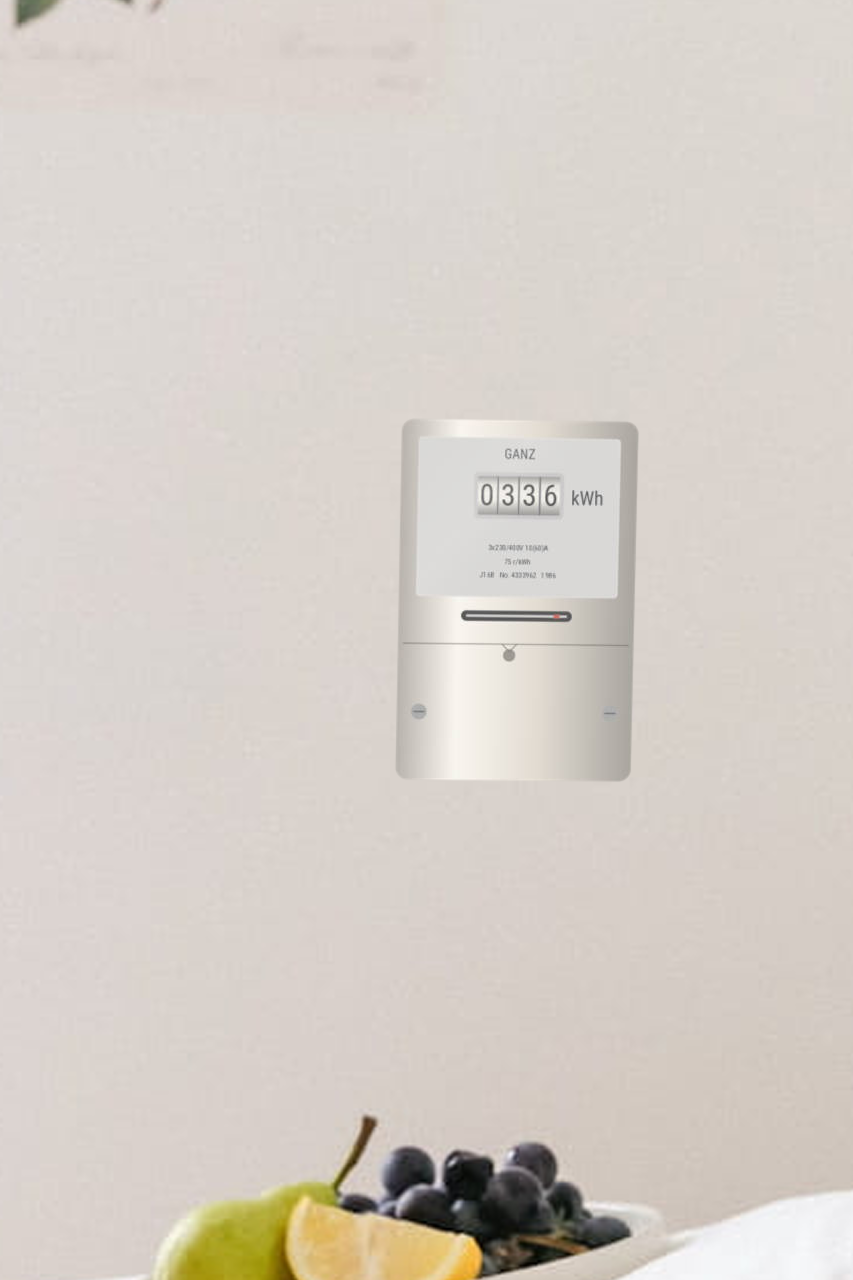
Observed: 336 kWh
